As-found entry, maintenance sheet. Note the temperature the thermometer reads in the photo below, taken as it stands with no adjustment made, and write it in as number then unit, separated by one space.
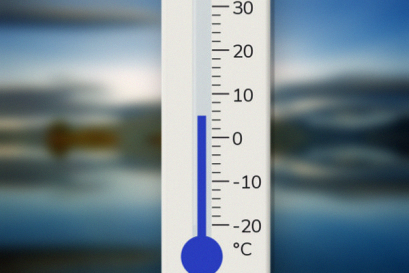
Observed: 5 °C
